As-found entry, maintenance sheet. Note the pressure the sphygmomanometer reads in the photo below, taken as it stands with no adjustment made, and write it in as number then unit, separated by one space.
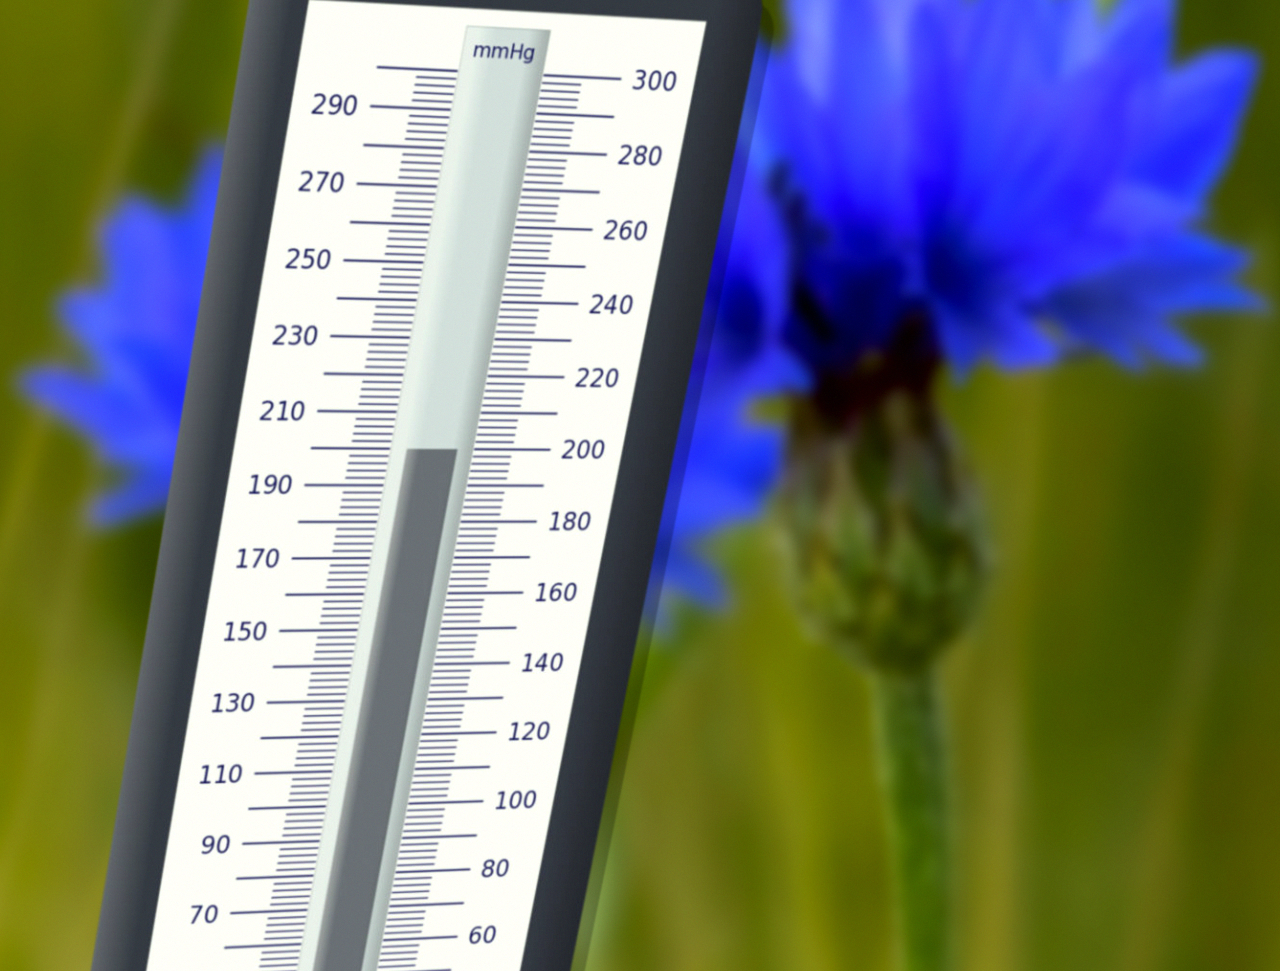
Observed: 200 mmHg
